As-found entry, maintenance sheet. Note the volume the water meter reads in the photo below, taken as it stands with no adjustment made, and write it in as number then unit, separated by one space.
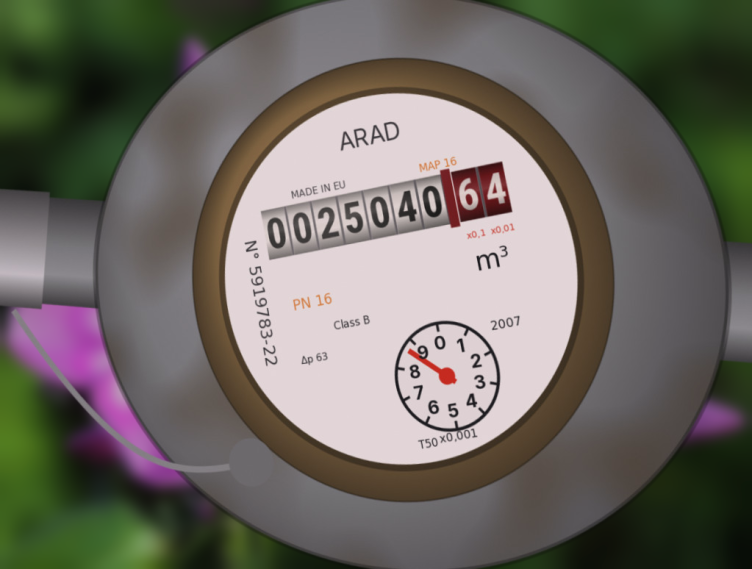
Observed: 25040.648 m³
